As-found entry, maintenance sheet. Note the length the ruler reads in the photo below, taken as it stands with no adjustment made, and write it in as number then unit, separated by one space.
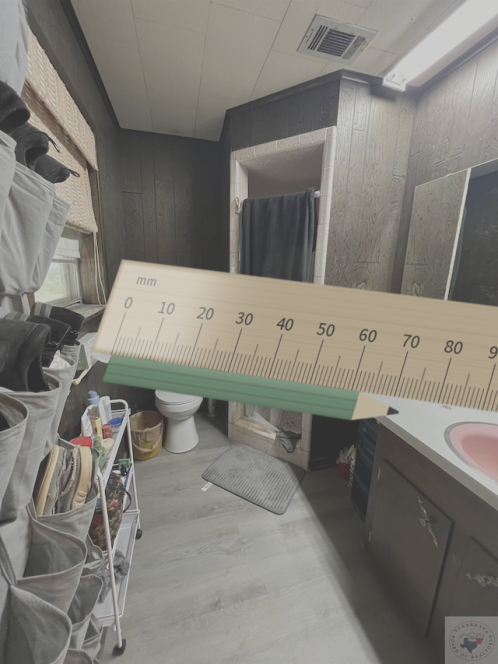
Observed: 72 mm
